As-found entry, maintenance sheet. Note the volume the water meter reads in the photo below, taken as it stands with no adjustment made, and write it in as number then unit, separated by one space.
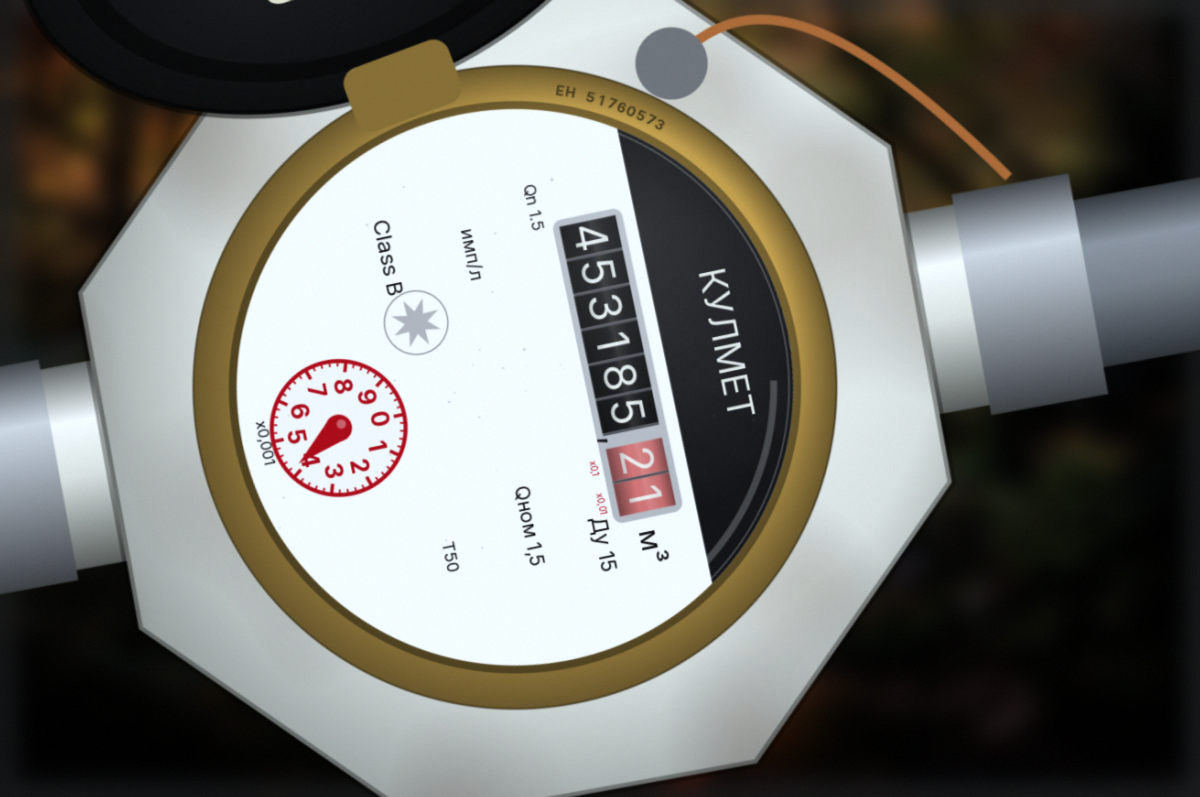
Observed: 453185.214 m³
